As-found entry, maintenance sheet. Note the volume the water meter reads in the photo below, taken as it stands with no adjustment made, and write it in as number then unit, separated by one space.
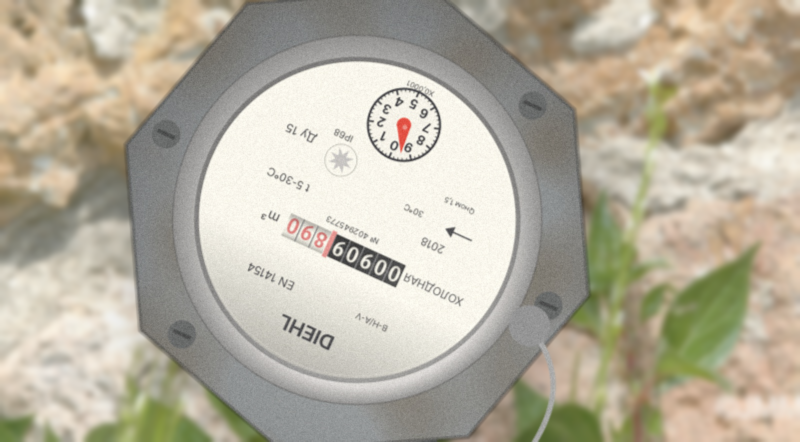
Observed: 909.8899 m³
